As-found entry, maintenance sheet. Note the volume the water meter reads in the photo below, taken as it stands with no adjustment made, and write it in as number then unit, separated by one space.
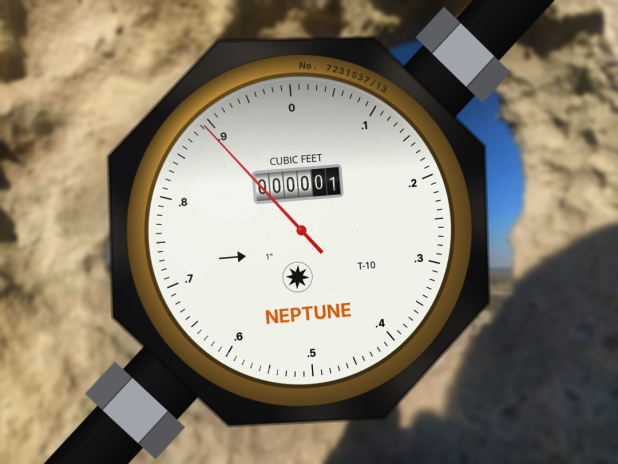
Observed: 0.89 ft³
